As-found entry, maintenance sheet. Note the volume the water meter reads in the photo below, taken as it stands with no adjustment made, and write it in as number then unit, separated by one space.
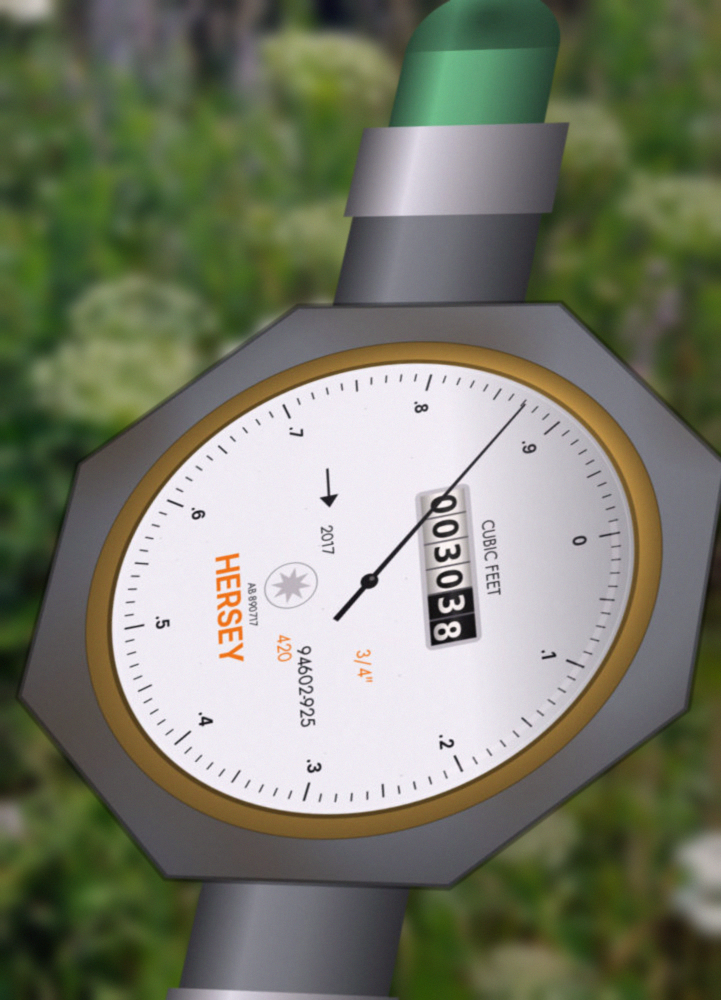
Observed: 3037.87 ft³
